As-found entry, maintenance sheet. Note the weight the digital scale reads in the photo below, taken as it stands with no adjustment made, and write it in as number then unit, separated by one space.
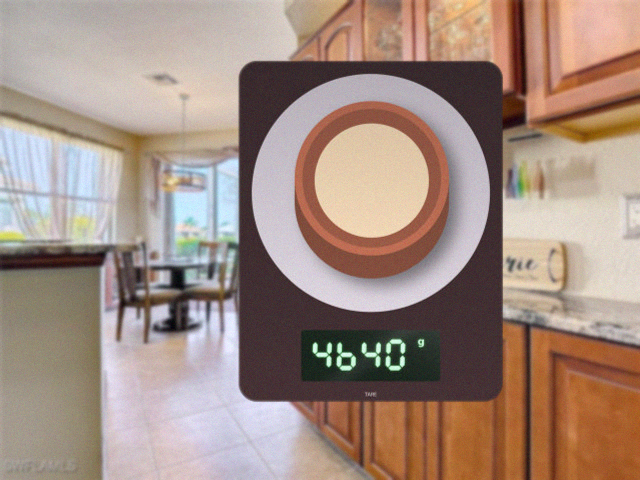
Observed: 4640 g
